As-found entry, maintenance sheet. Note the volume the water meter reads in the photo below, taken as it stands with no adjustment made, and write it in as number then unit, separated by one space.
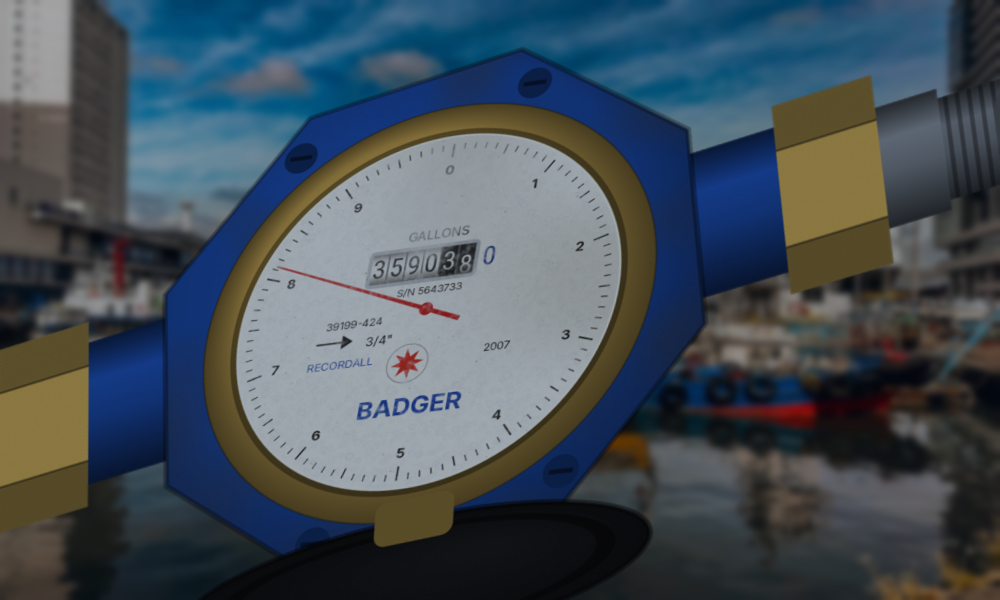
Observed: 3590378.1 gal
